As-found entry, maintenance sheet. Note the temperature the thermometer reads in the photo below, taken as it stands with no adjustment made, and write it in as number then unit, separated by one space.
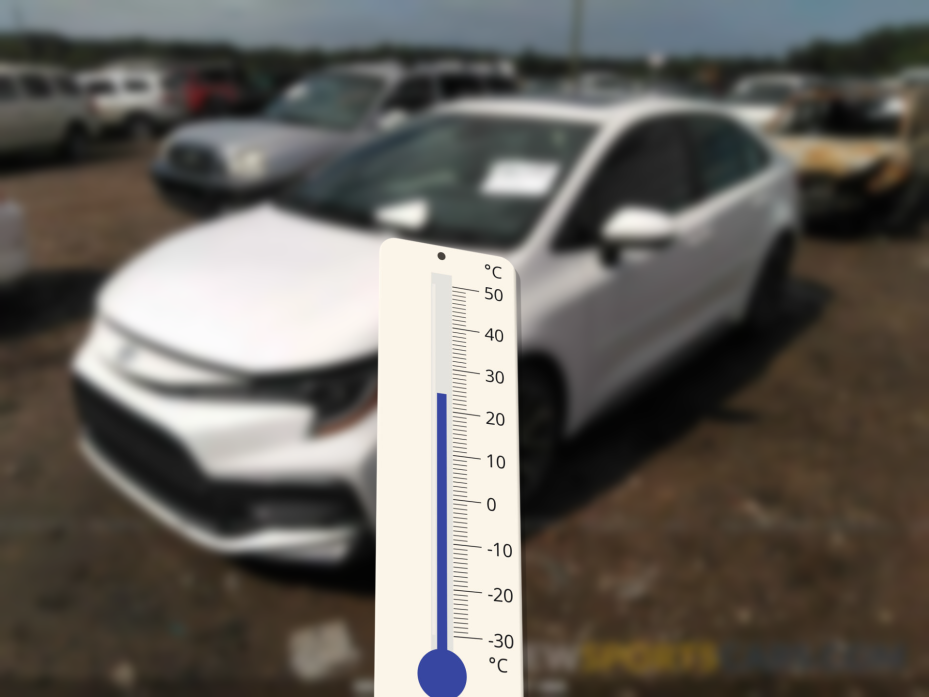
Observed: 24 °C
